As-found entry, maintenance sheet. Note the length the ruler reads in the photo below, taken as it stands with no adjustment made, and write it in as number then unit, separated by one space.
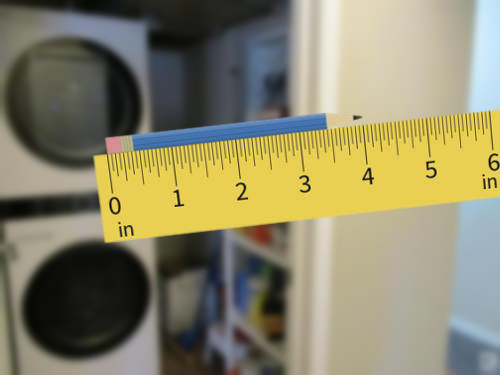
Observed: 4 in
